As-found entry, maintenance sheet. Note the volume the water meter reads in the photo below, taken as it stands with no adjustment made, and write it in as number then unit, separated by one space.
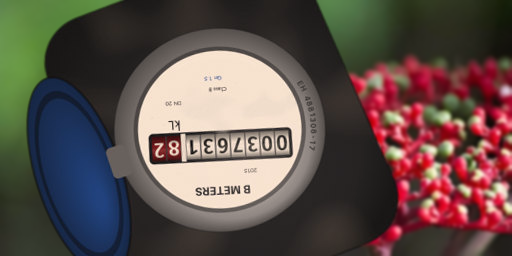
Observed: 37631.82 kL
